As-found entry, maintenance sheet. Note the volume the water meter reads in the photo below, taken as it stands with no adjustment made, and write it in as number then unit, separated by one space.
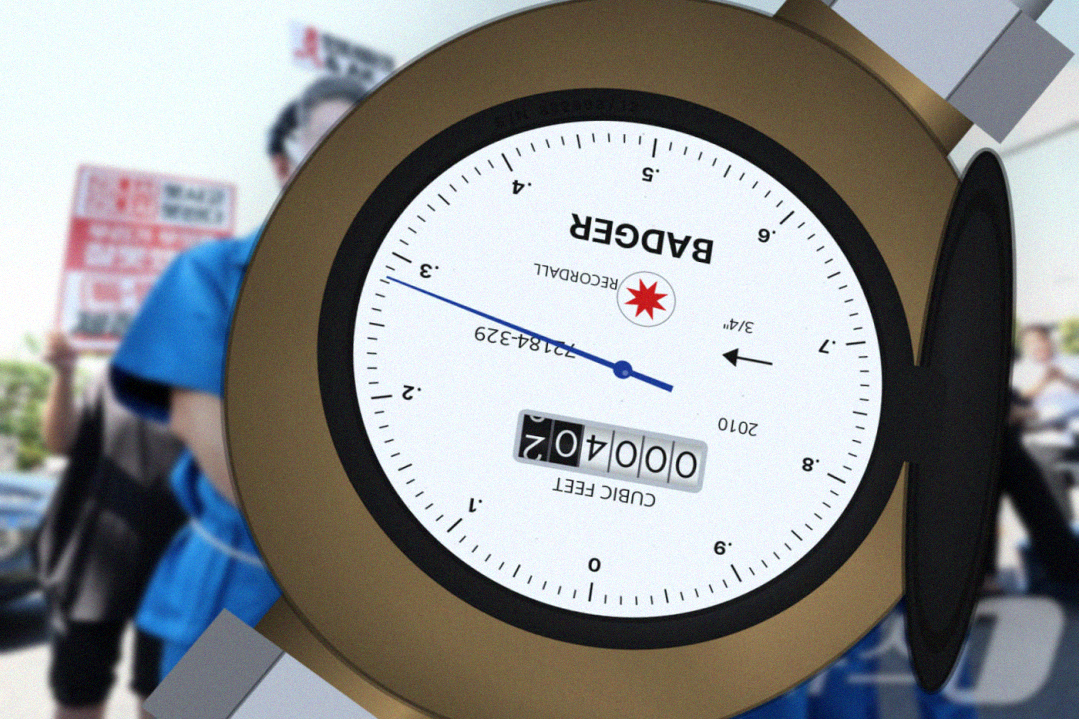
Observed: 402.28 ft³
